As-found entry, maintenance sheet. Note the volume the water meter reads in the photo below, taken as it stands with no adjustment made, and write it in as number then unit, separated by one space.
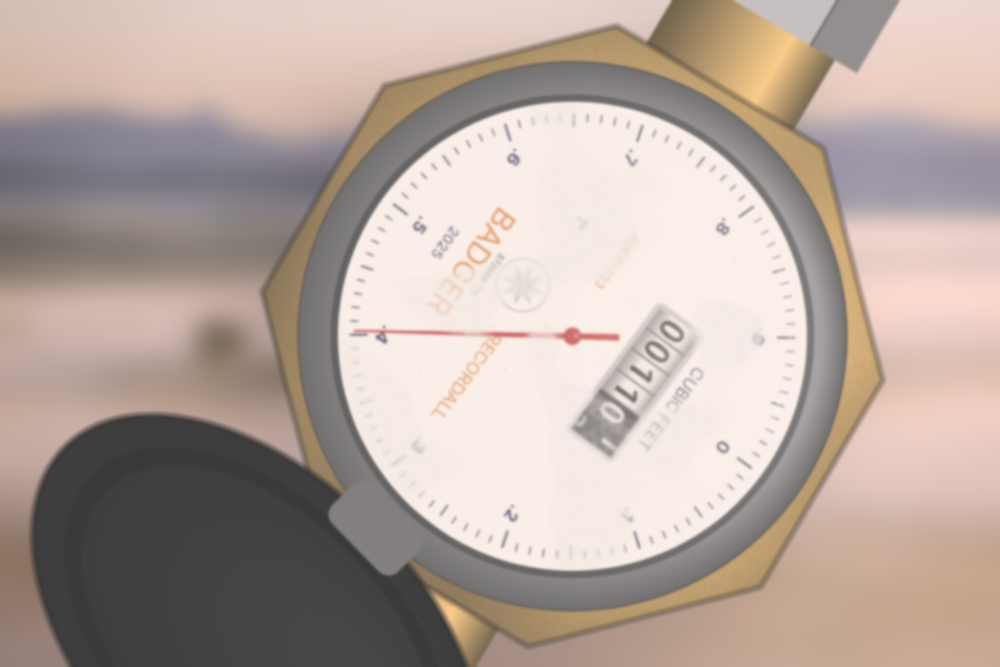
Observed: 1101.40 ft³
